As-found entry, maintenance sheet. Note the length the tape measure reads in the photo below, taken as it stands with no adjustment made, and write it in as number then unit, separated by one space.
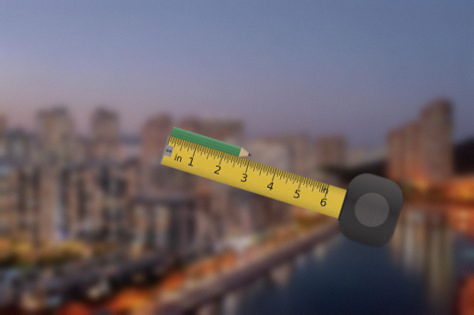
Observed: 3 in
